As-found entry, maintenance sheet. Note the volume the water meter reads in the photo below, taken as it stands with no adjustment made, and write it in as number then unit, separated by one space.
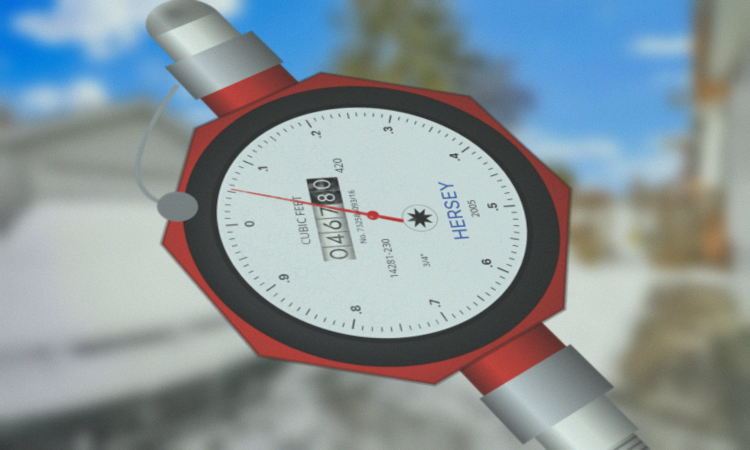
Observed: 46780.05 ft³
